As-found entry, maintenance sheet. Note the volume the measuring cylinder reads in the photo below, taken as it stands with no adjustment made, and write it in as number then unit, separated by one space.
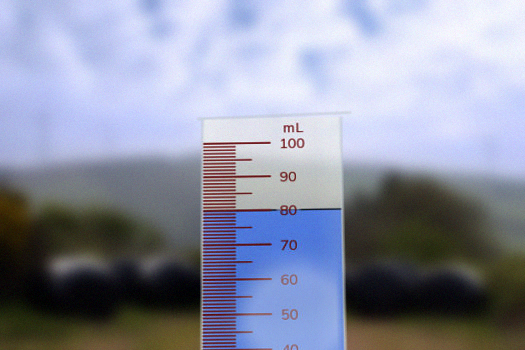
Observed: 80 mL
